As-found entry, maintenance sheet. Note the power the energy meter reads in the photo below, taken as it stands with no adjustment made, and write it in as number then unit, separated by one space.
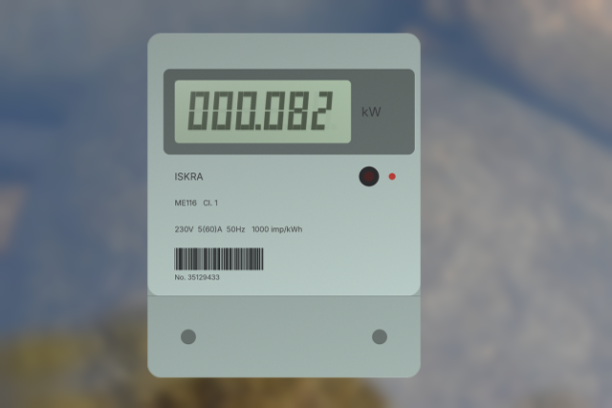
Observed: 0.082 kW
